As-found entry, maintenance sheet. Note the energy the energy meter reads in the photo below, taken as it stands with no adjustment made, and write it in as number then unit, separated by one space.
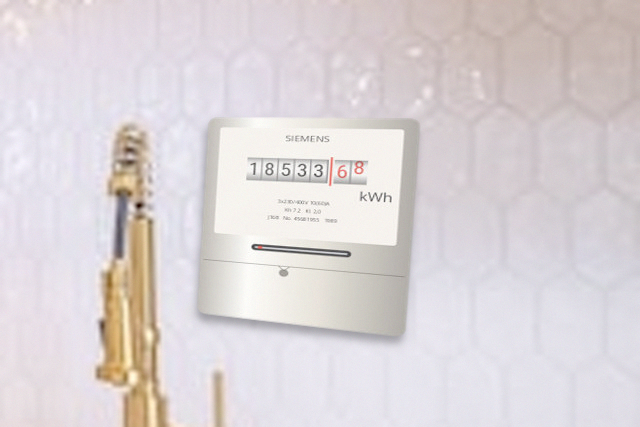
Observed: 18533.68 kWh
